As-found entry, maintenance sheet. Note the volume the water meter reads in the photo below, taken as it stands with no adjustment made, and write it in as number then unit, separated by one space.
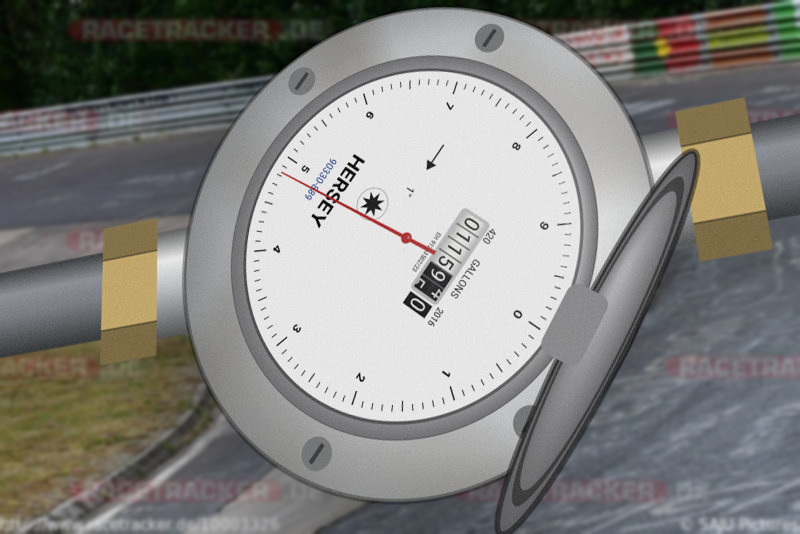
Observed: 115944.8 gal
